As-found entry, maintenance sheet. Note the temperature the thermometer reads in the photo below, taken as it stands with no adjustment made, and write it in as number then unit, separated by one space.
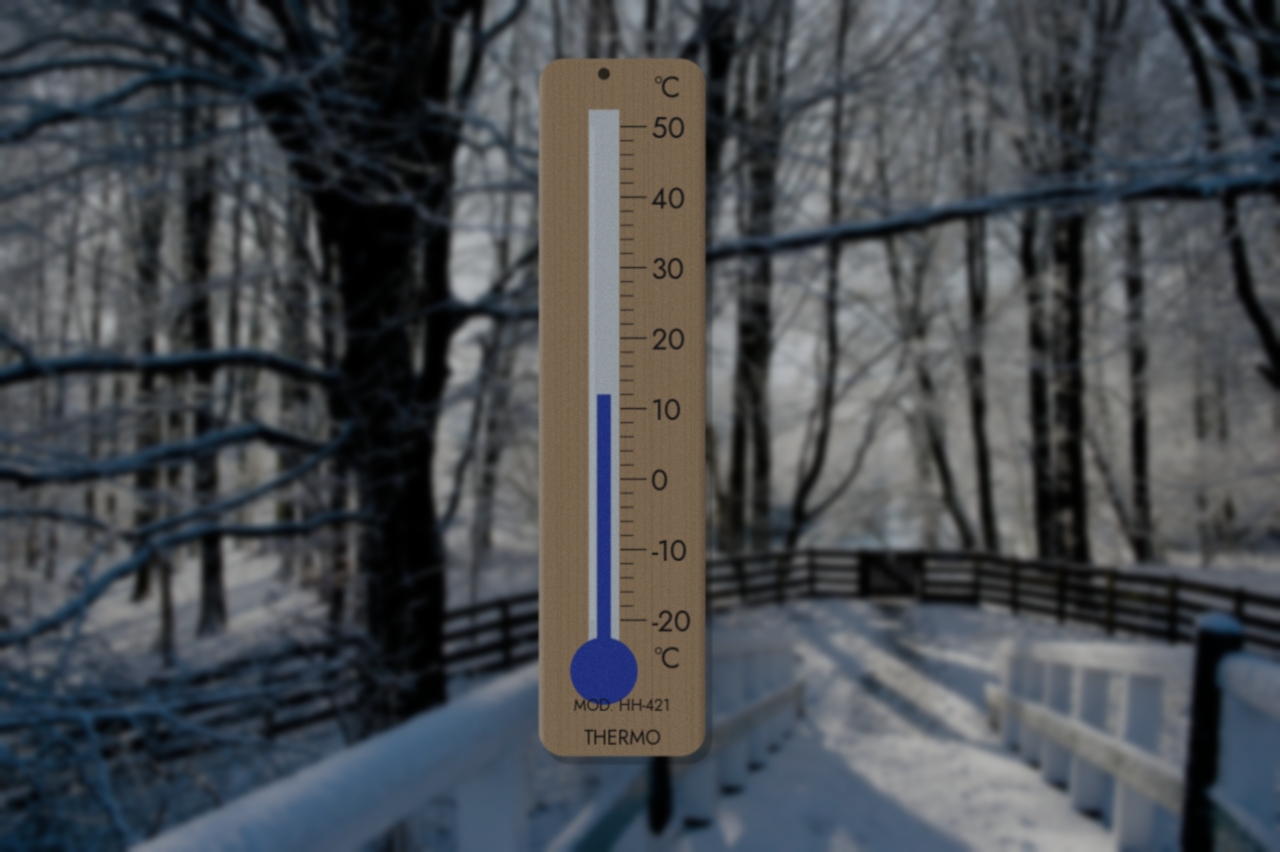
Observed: 12 °C
